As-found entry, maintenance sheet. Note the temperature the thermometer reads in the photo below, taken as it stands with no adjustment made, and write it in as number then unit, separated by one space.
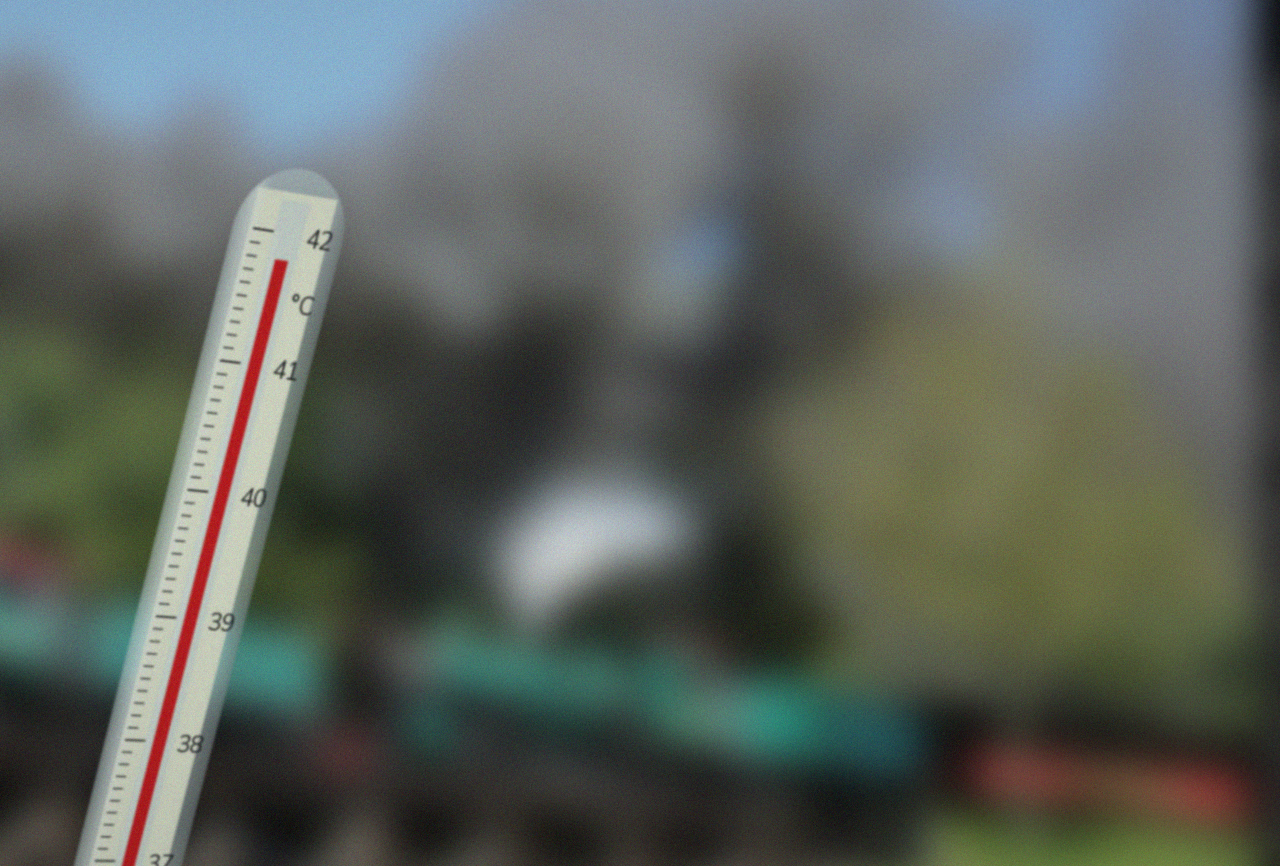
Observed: 41.8 °C
